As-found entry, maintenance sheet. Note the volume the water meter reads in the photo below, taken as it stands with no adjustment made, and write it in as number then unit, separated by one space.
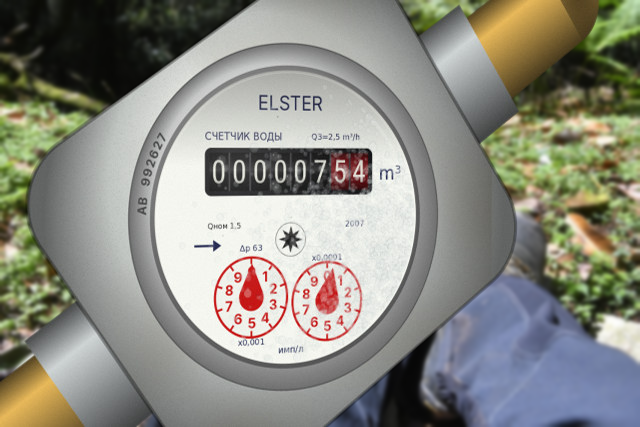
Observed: 7.5400 m³
